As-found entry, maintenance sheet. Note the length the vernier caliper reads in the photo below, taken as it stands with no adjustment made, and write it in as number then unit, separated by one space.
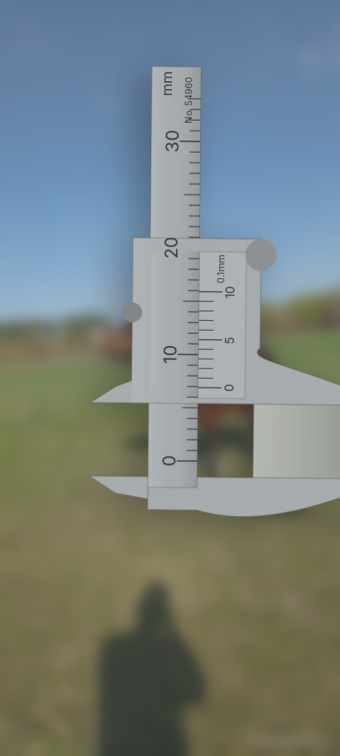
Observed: 6.9 mm
